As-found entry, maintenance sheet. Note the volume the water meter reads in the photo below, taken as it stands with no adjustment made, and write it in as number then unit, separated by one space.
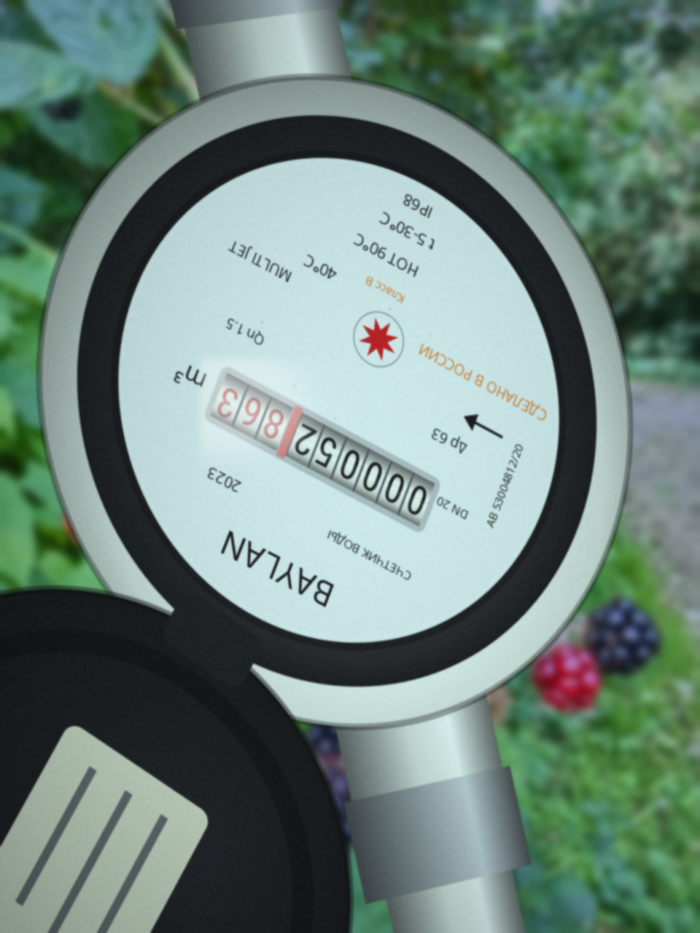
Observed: 52.863 m³
